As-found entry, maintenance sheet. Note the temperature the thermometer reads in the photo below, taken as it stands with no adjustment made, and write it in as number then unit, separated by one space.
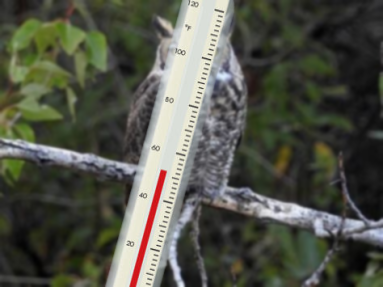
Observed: 52 °F
